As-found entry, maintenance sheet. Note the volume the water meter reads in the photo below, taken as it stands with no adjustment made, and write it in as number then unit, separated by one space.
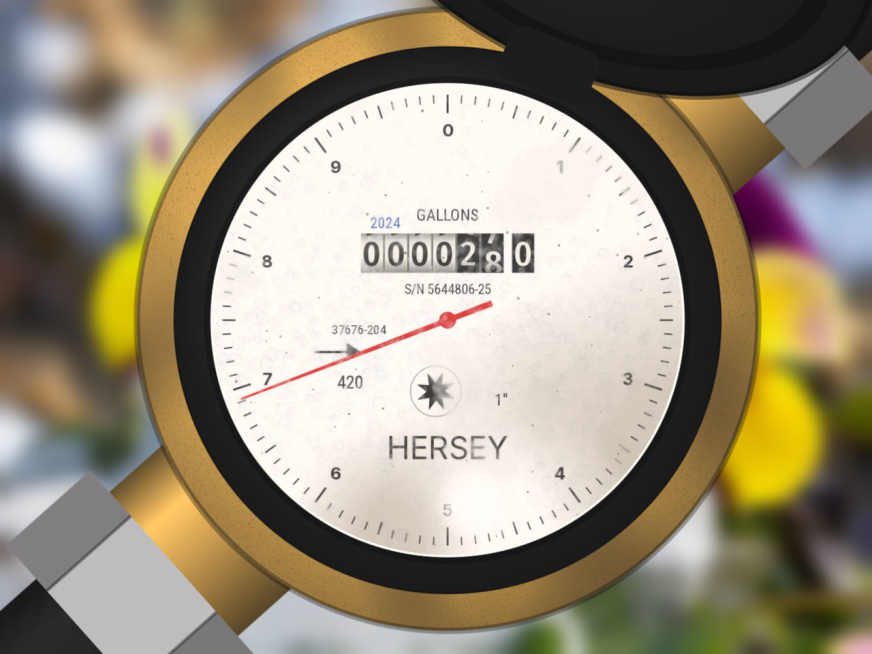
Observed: 276.9 gal
